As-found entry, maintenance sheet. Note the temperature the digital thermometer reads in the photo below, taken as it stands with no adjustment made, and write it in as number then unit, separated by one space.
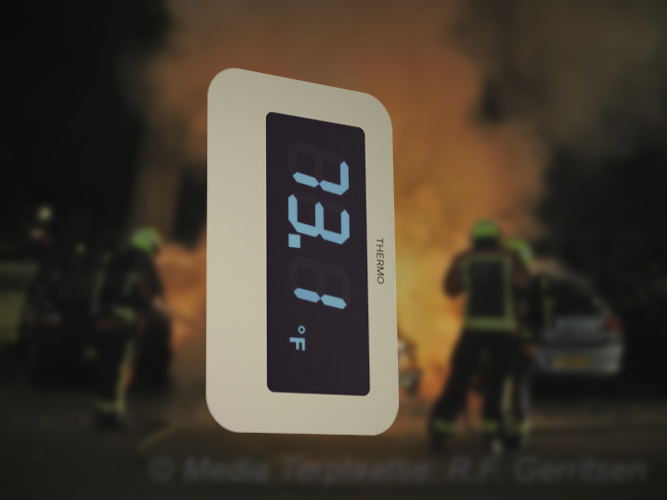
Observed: 73.1 °F
